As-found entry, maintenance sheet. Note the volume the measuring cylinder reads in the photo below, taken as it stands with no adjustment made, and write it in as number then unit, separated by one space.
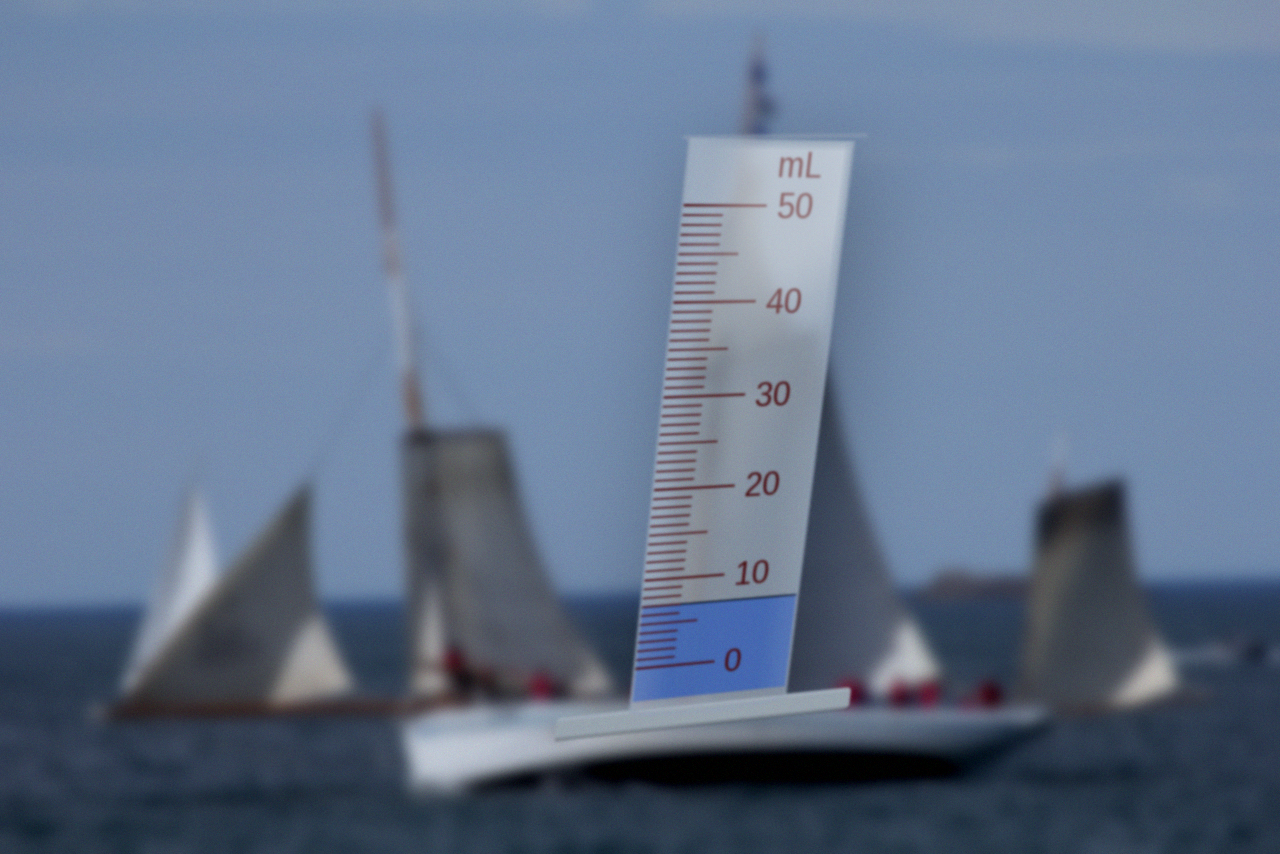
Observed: 7 mL
